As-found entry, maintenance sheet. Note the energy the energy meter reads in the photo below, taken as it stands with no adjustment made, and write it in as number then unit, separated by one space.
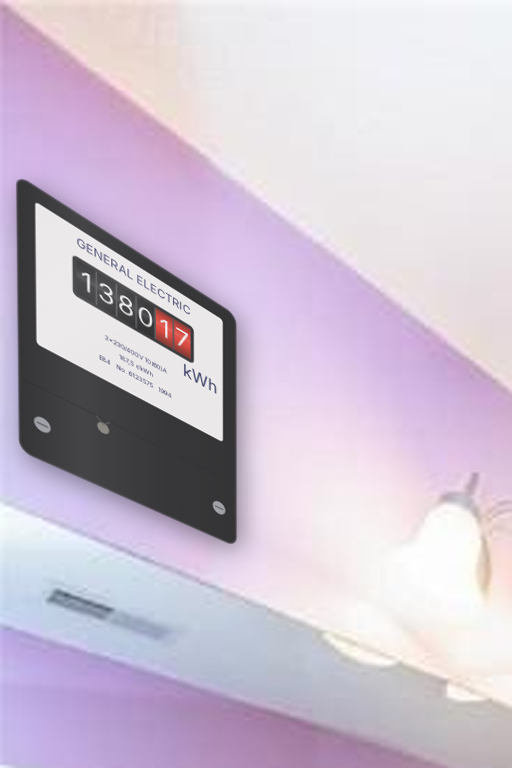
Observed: 1380.17 kWh
